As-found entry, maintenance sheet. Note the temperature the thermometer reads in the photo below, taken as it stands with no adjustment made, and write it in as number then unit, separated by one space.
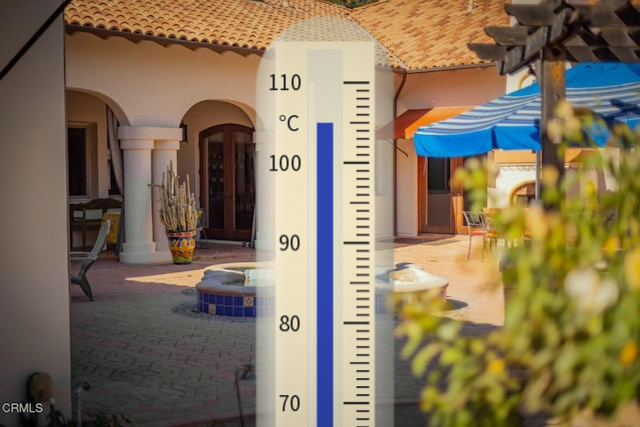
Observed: 105 °C
